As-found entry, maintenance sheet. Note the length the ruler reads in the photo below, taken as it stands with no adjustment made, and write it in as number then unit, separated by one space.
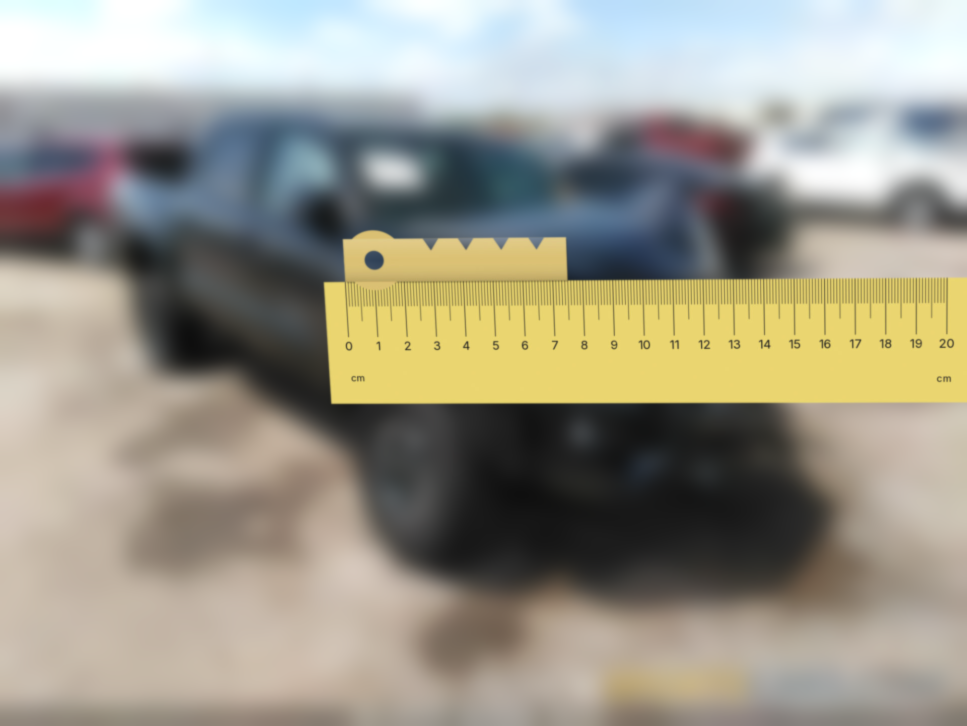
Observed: 7.5 cm
